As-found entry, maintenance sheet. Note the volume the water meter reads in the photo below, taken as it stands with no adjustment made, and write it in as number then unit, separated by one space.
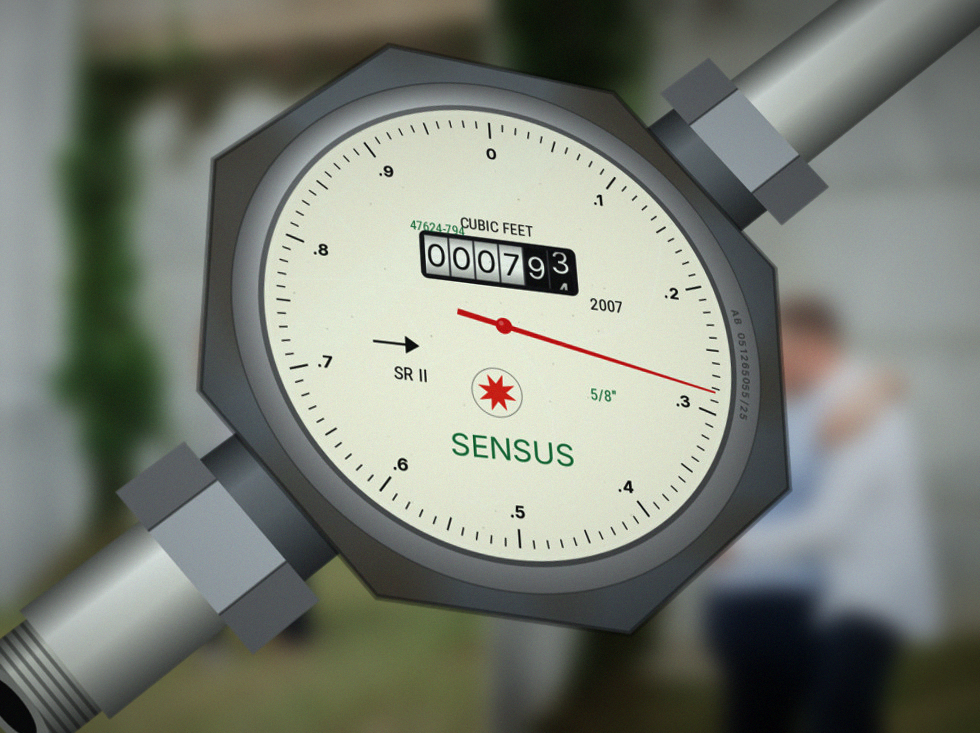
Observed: 793.28 ft³
